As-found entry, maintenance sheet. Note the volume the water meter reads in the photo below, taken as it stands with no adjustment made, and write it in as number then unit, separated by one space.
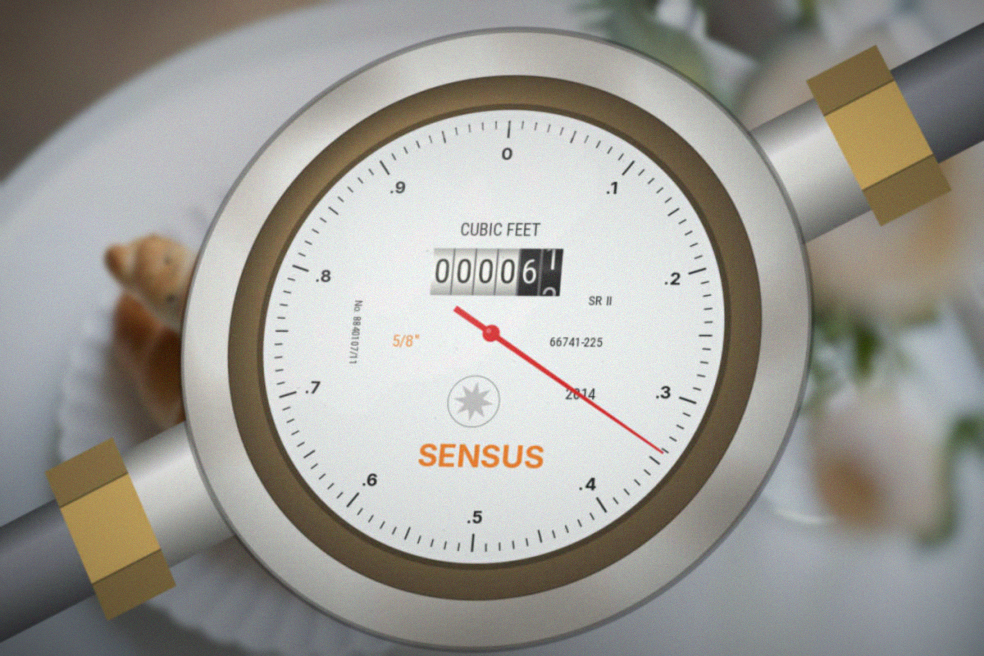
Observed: 61.34 ft³
